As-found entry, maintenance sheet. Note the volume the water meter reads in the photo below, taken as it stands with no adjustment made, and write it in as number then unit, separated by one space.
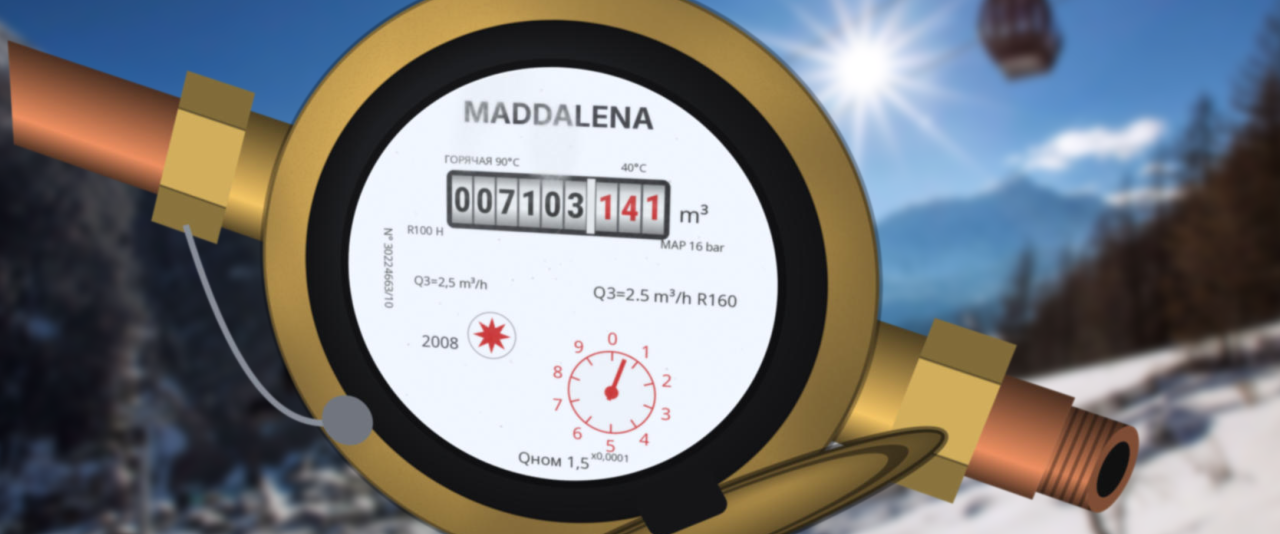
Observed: 7103.1410 m³
